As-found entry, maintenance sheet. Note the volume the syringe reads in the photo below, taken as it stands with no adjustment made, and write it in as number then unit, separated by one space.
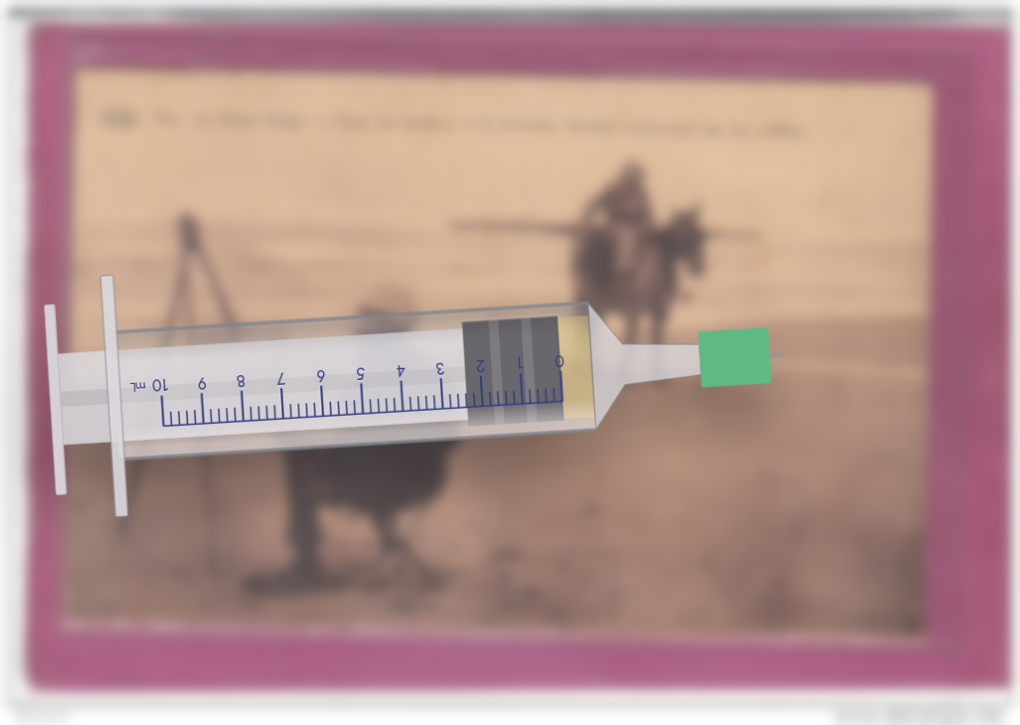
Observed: 0 mL
